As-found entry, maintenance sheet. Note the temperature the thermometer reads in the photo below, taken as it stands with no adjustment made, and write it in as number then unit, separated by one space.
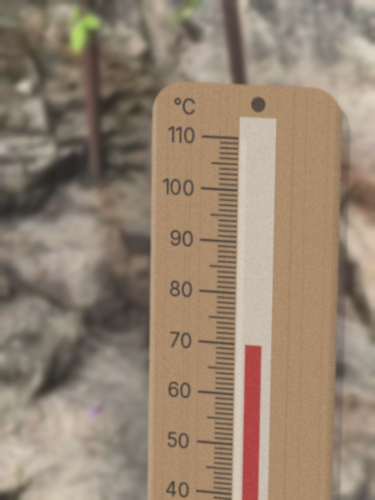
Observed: 70 °C
